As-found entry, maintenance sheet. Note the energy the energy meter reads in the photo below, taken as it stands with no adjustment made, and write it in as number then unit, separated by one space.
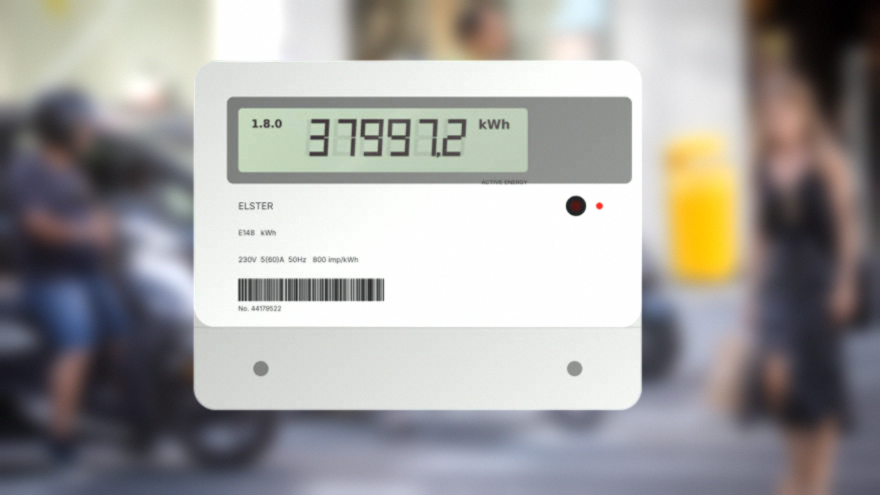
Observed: 37997.2 kWh
